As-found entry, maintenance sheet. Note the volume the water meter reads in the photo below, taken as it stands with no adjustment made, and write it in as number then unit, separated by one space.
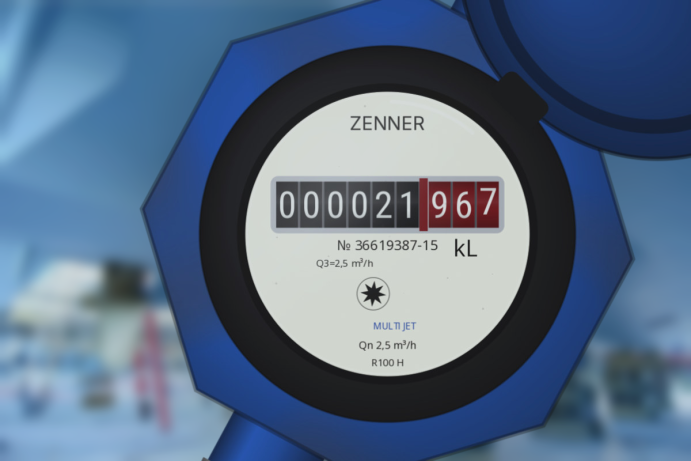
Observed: 21.967 kL
